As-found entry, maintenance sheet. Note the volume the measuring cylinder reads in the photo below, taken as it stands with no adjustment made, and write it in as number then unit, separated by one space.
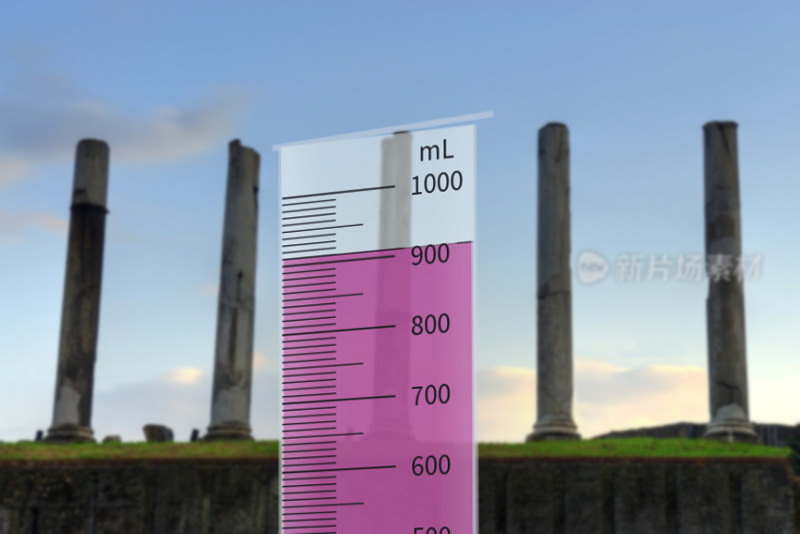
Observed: 910 mL
